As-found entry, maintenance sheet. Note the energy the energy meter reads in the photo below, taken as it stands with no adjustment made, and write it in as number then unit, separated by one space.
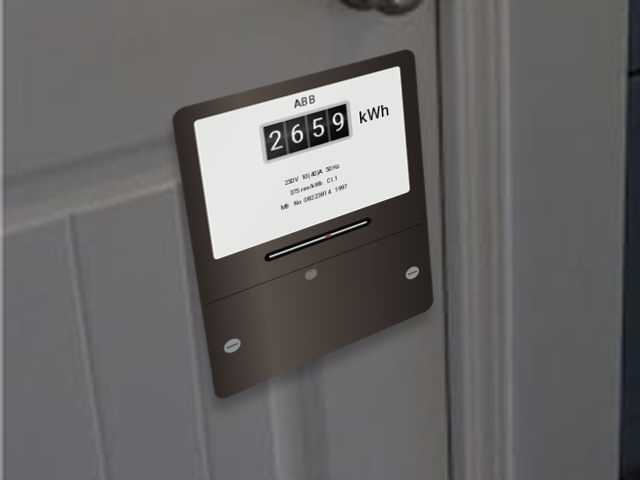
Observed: 2659 kWh
